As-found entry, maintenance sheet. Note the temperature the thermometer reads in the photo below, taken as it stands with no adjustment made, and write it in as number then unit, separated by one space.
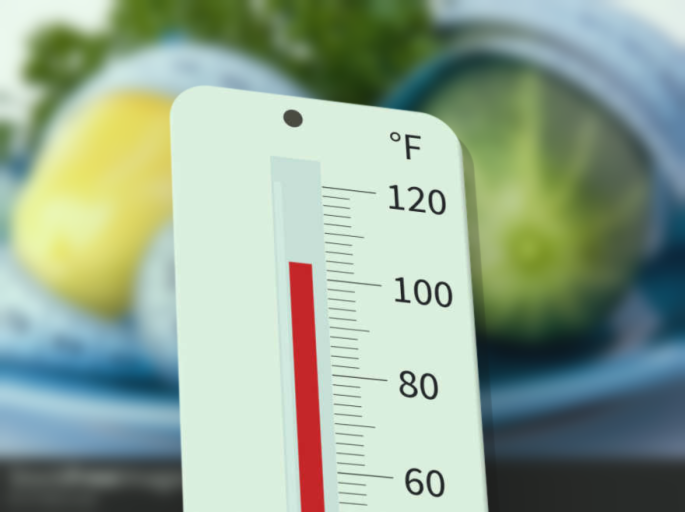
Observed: 103 °F
